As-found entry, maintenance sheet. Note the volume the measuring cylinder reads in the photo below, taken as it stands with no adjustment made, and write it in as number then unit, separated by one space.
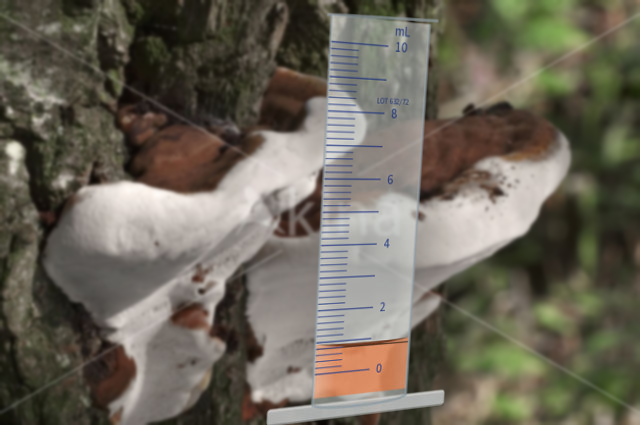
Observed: 0.8 mL
